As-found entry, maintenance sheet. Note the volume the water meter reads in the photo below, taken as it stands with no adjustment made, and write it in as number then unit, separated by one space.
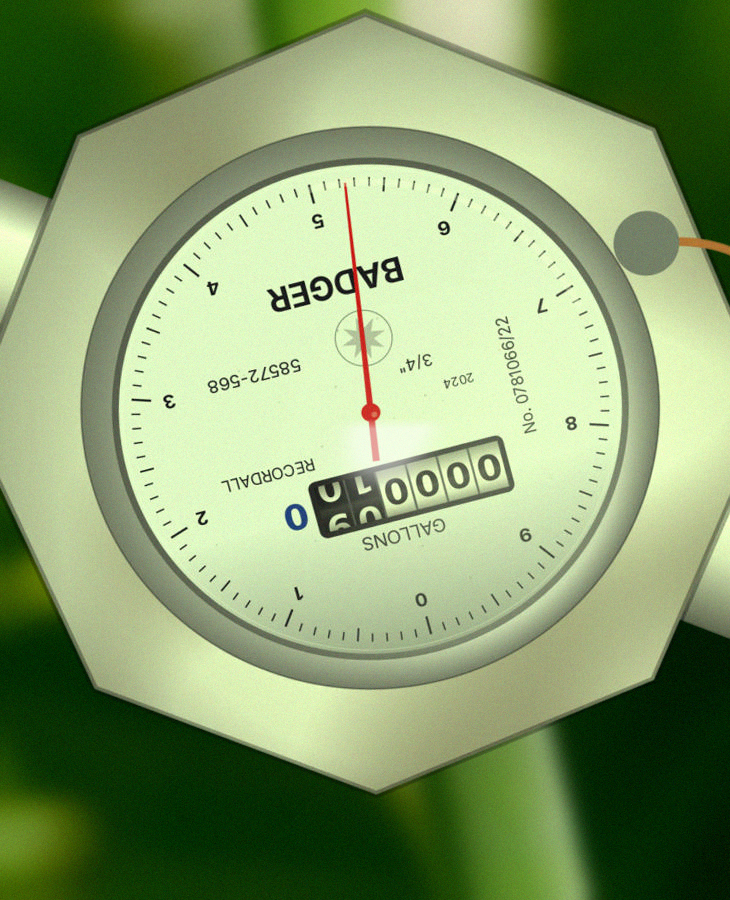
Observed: 95.2 gal
